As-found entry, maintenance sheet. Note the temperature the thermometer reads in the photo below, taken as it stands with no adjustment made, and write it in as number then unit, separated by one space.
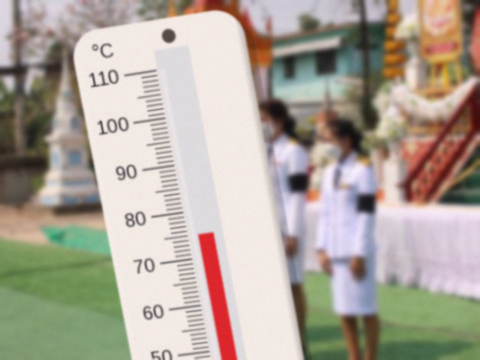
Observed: 75 °C
